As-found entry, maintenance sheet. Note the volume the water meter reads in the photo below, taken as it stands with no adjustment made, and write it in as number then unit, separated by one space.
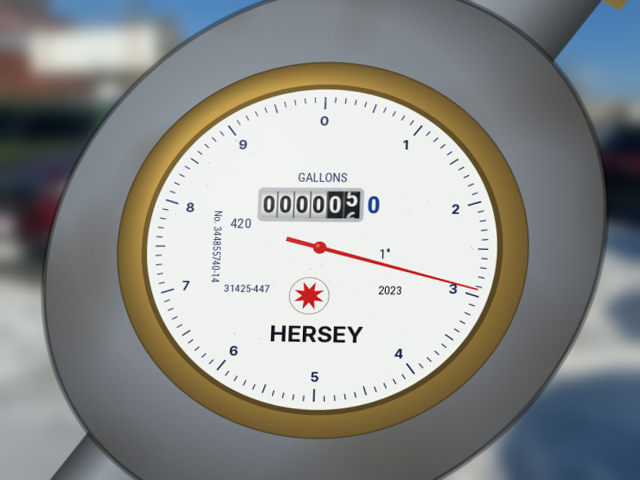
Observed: 52.9 gal
